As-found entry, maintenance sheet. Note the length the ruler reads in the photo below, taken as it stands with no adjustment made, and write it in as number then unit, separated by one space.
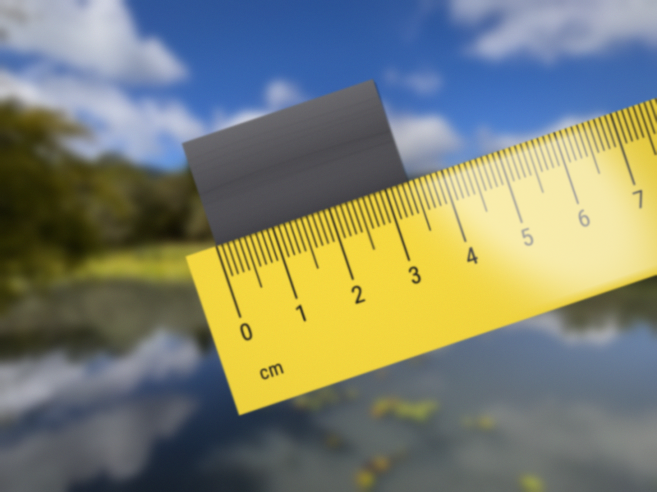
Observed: 3.4 cm
